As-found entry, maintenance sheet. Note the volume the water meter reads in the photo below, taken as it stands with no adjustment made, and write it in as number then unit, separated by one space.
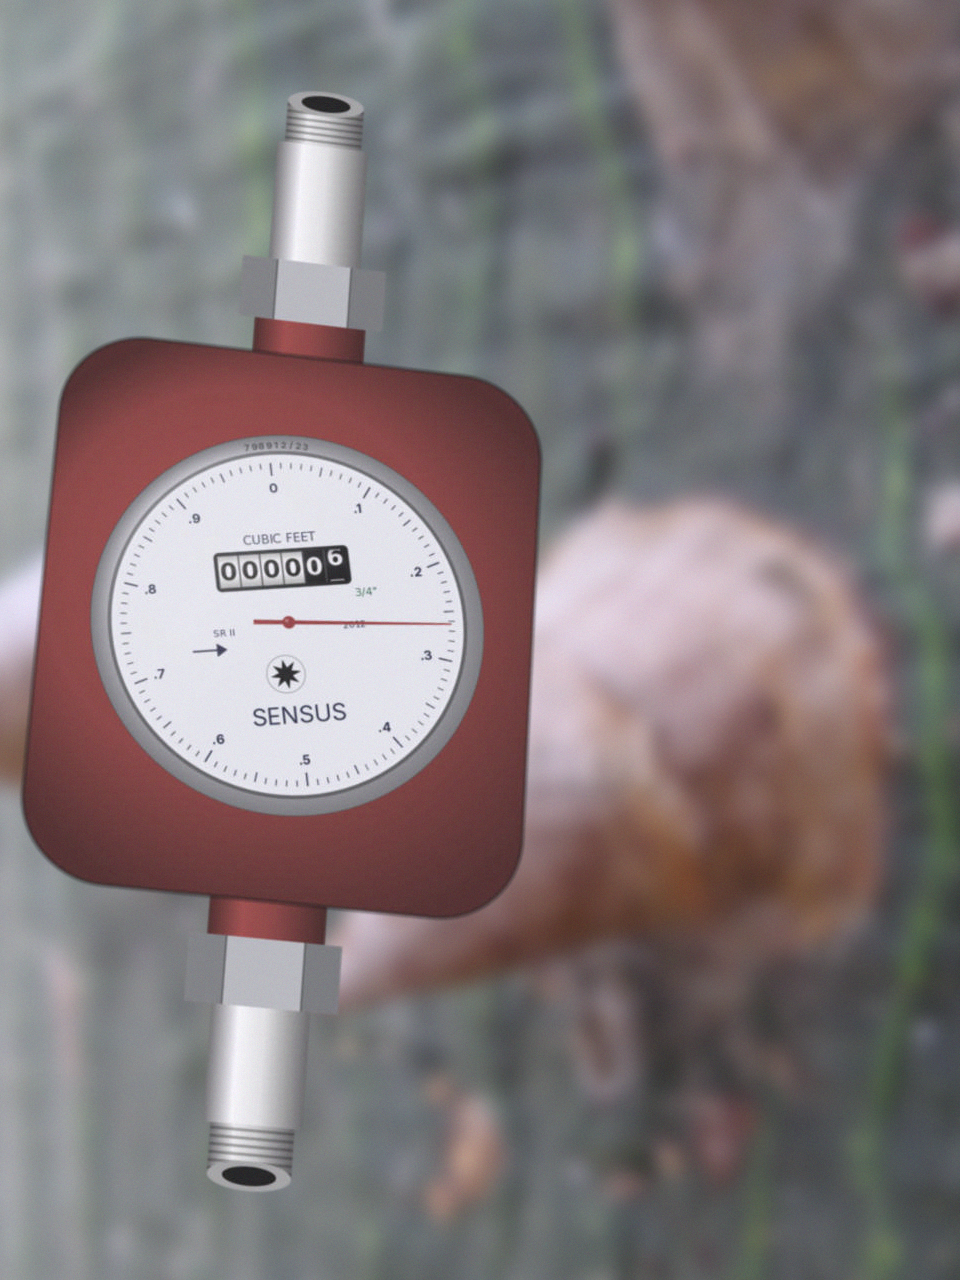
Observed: 6.26 ft³
